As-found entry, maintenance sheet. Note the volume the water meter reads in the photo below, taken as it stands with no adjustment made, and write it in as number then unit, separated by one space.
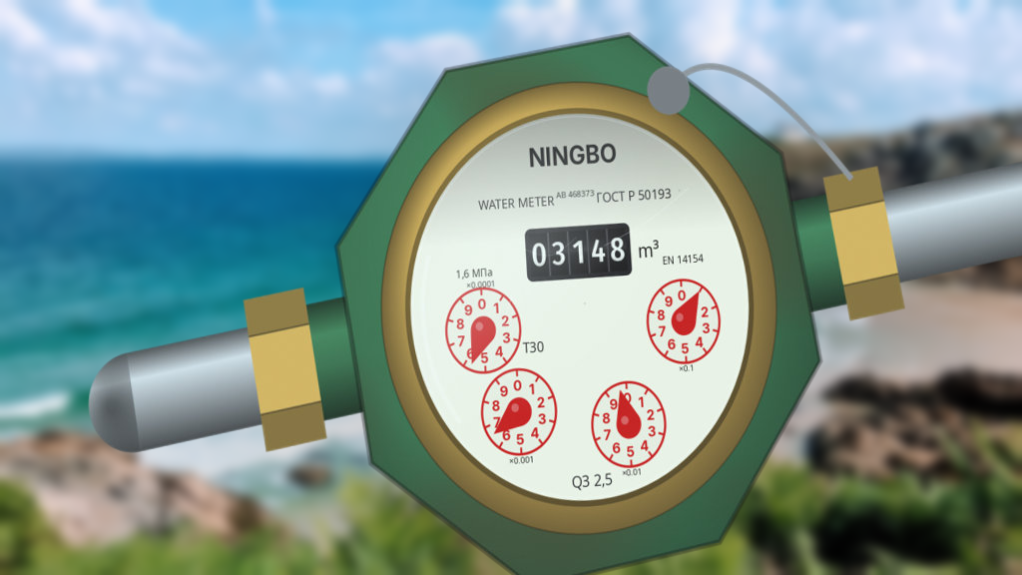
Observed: 3148.0965 m³
